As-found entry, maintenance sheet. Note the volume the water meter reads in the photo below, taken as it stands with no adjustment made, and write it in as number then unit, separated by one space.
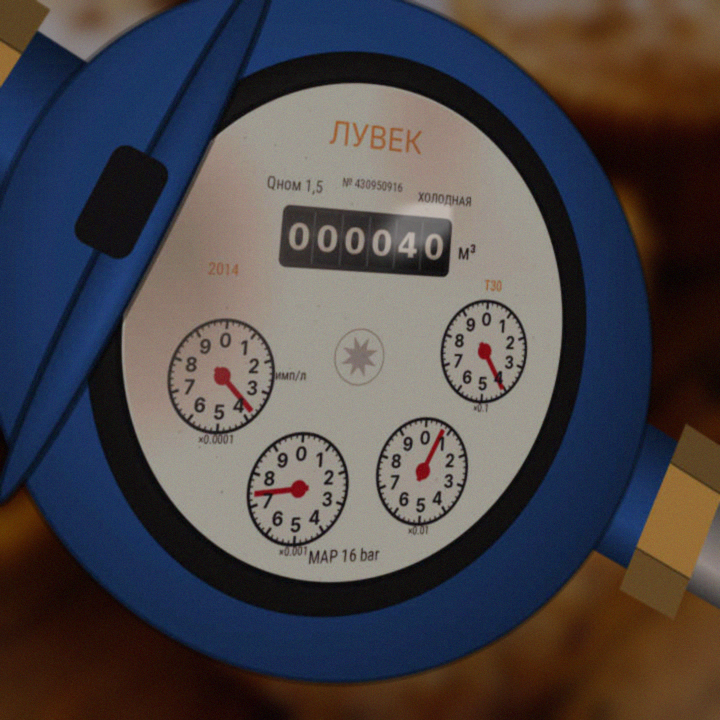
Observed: 40.4073 m³
